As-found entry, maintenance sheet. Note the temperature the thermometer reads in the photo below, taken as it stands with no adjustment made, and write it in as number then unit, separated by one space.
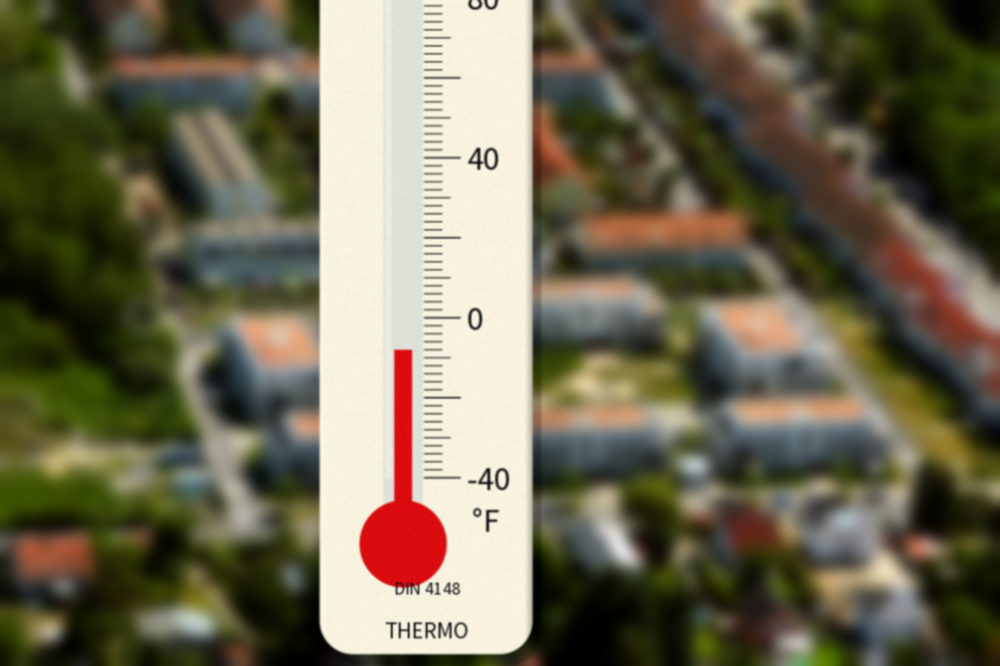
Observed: -8 °F
